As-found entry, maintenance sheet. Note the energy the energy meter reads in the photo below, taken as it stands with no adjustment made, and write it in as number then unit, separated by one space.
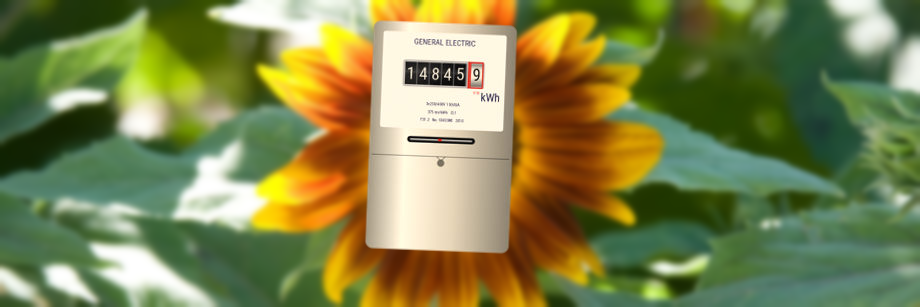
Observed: 14845.9 kWh
